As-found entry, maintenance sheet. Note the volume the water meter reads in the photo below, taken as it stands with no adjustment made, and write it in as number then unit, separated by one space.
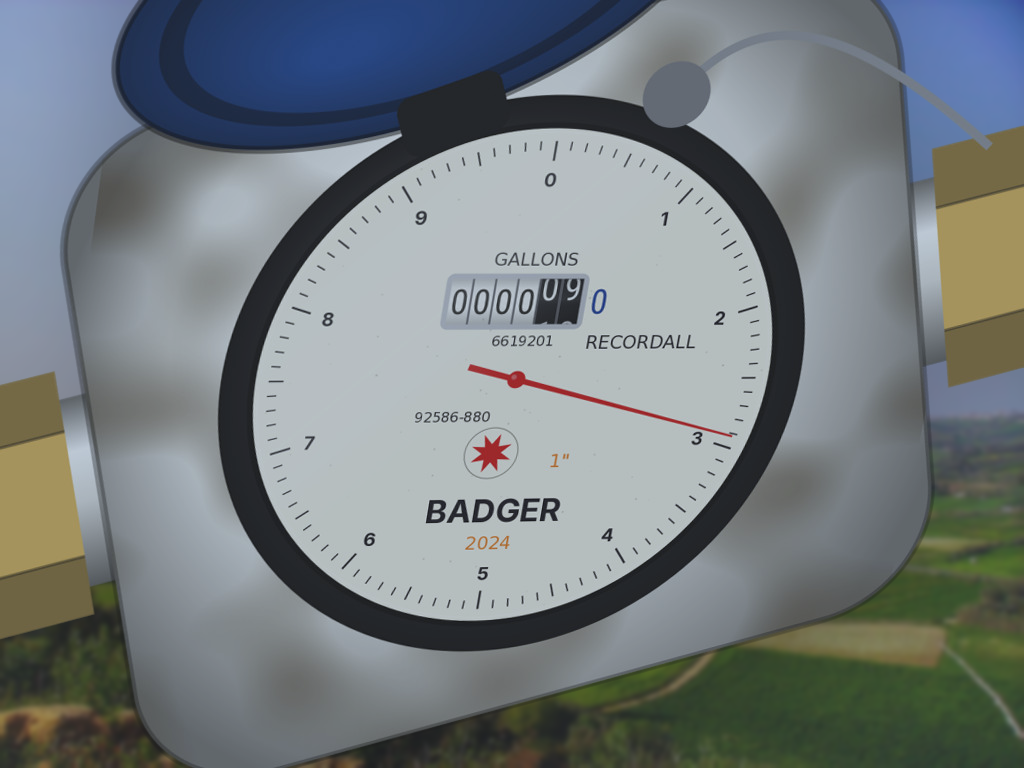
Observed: 92.9 gal
